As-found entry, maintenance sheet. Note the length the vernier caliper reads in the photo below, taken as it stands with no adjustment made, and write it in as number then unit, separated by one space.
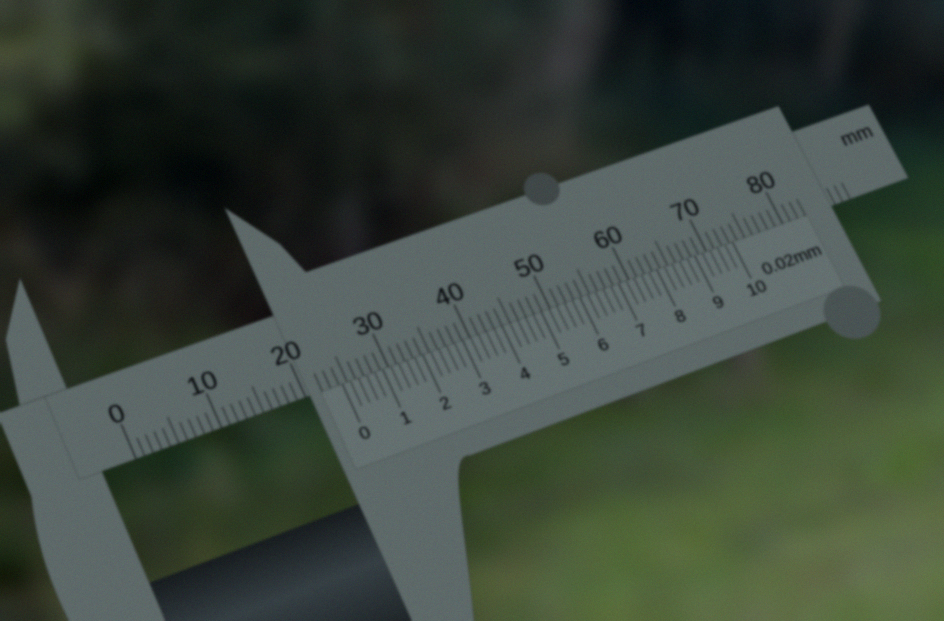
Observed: 24.4 mm
